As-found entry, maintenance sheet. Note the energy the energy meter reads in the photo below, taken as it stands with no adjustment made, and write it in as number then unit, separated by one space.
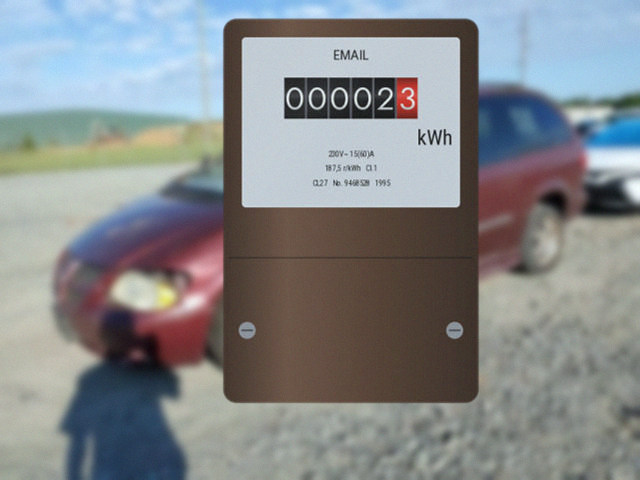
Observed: 2.3 kWh
